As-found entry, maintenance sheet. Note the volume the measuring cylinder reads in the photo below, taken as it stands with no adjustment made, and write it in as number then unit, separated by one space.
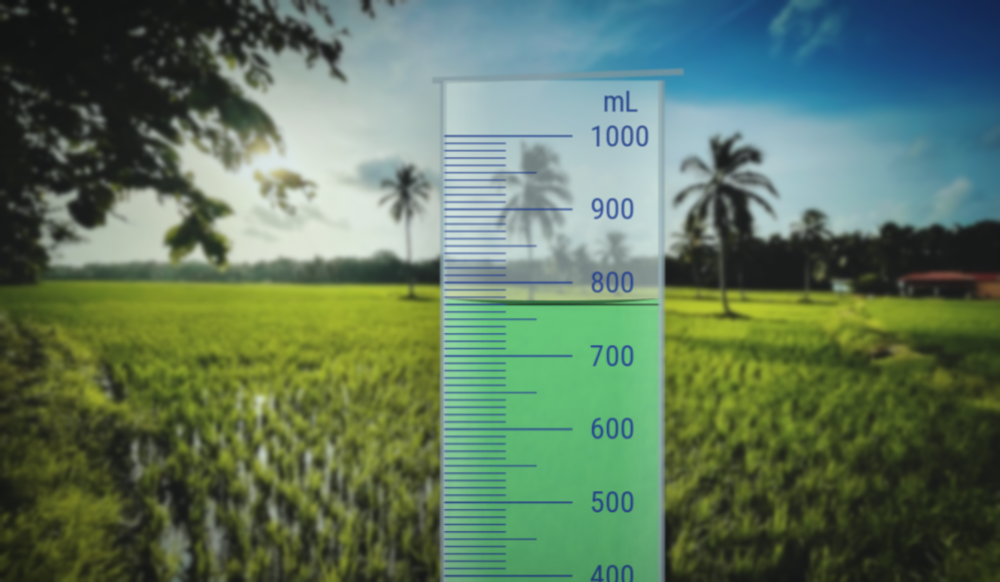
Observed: 770 mL
